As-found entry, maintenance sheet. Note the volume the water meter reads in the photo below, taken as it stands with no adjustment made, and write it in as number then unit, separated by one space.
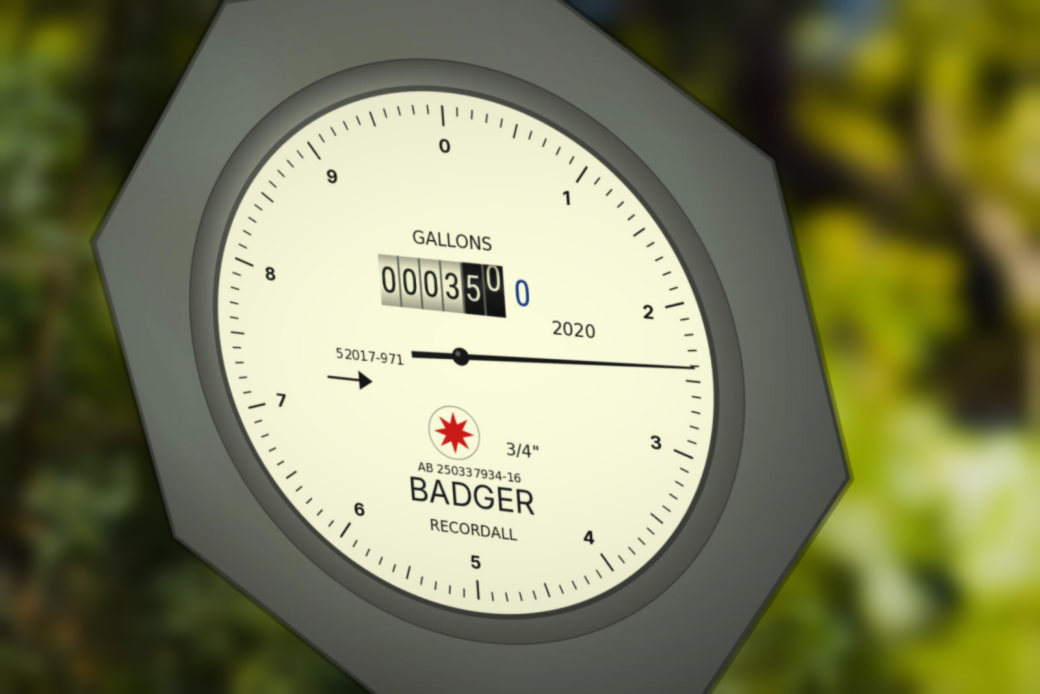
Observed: 3502.4 gal
